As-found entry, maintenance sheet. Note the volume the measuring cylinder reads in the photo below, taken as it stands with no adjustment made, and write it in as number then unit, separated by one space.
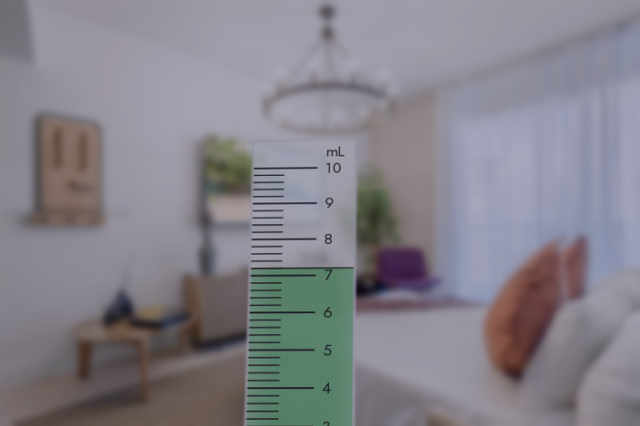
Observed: 7.2 mL
